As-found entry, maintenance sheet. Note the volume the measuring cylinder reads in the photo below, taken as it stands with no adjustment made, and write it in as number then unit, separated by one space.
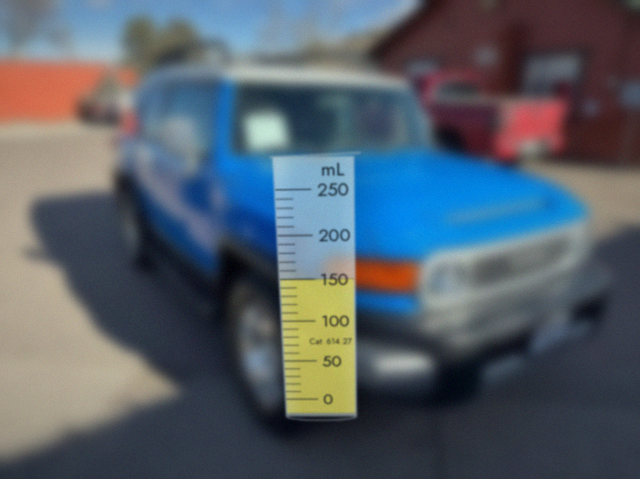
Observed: 150 mL
